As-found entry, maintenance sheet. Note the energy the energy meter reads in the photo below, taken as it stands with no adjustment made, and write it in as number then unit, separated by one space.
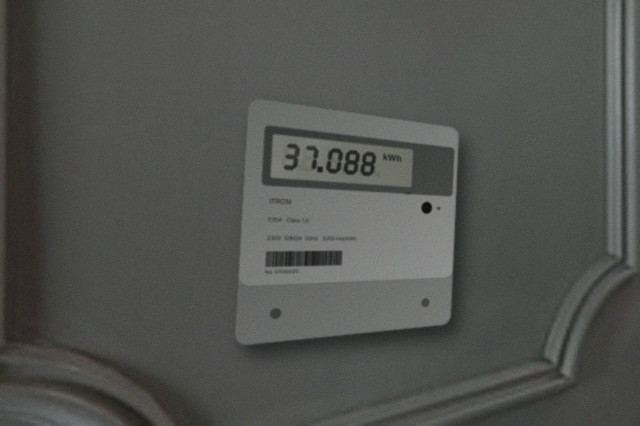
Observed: 37.088 kWh
